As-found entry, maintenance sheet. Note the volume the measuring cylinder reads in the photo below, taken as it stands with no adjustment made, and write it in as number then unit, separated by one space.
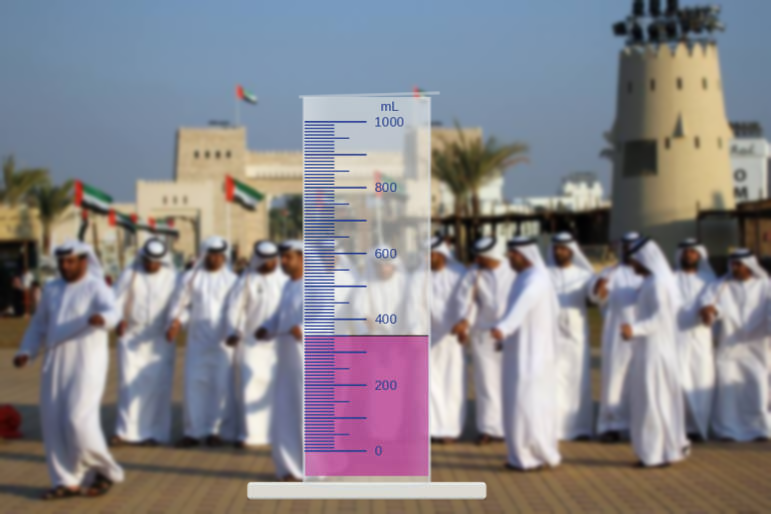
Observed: 350 mL
